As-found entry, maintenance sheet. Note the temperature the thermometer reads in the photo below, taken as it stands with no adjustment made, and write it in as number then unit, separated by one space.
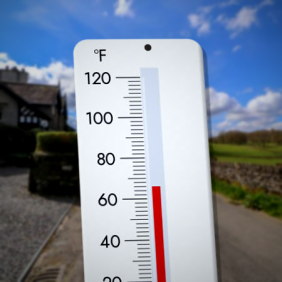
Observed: 66 °F
